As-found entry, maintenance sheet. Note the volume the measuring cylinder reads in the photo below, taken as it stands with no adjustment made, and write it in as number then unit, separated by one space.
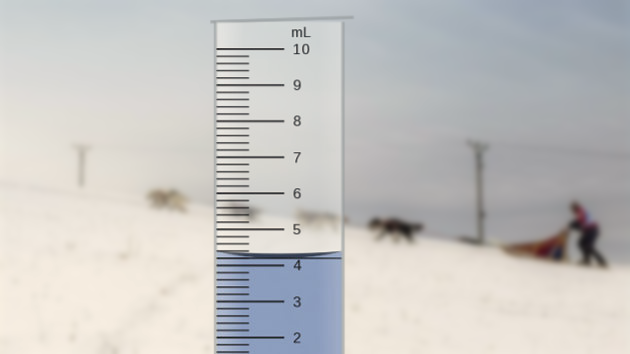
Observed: 4.2 mL
